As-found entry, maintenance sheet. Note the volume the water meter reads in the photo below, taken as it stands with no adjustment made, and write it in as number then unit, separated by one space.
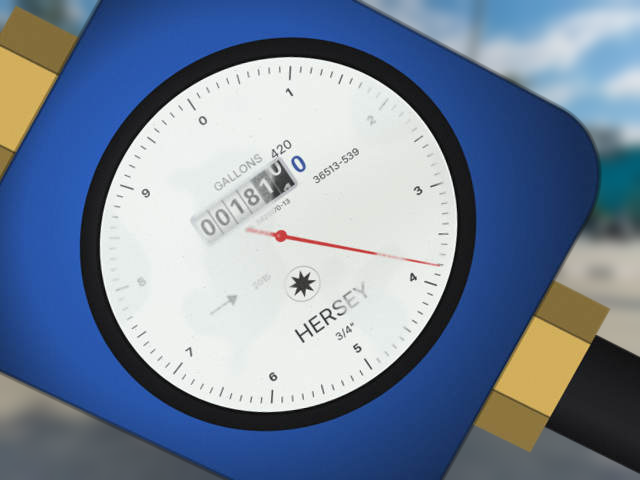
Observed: 18103.8 gal
